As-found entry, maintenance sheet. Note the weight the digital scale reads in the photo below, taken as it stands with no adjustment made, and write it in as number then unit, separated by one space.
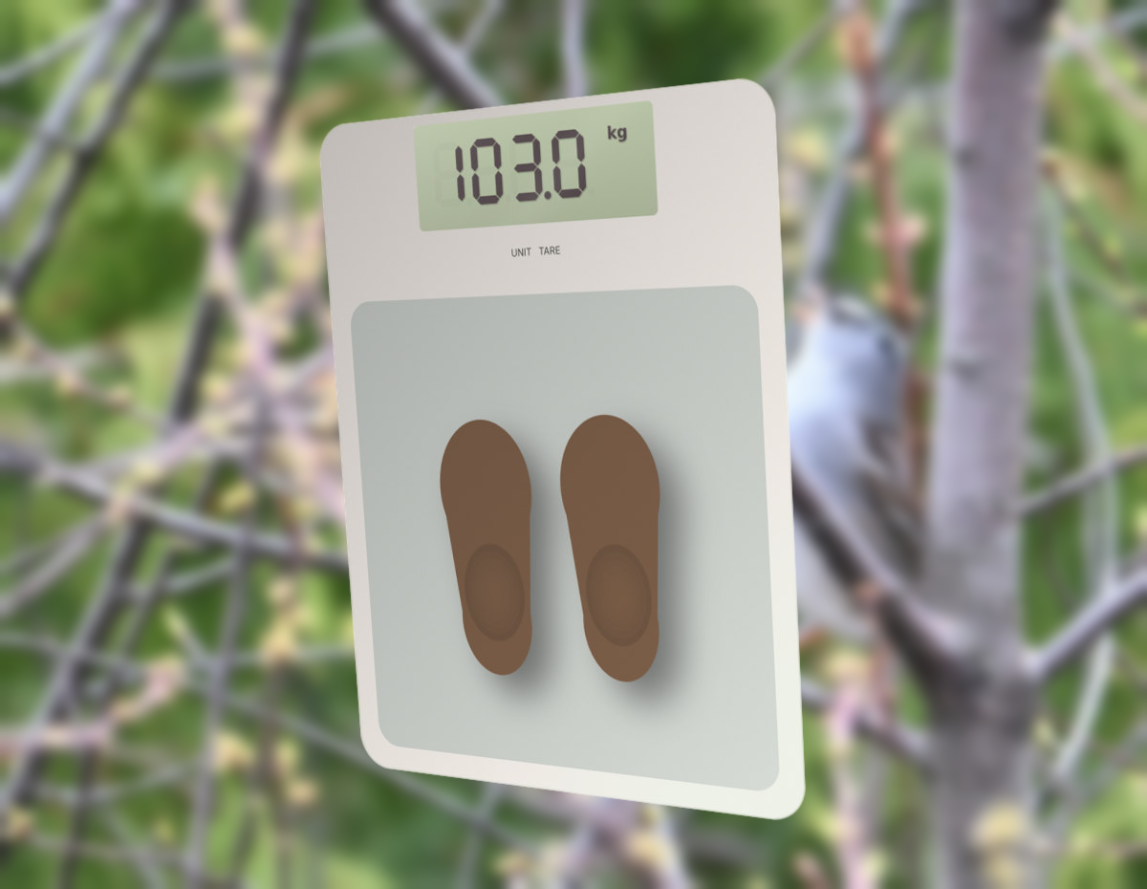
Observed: 103.0 kg
